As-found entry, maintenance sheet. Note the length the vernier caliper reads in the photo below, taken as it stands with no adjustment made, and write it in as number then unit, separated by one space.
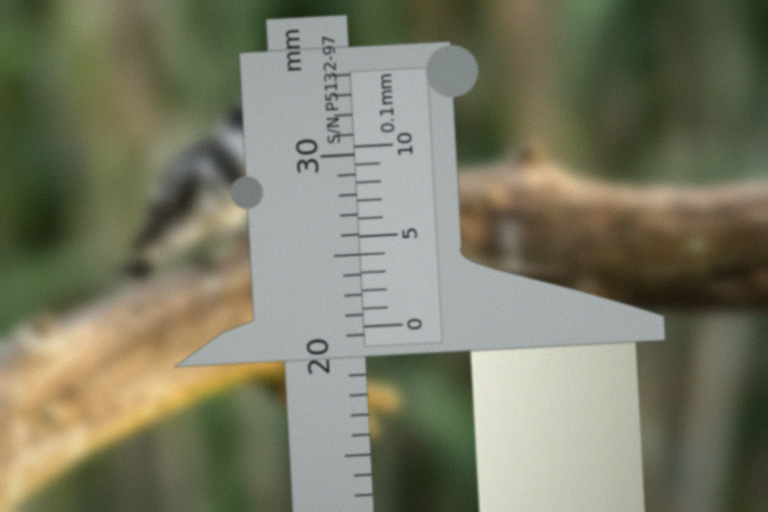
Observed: 21.4 mm
